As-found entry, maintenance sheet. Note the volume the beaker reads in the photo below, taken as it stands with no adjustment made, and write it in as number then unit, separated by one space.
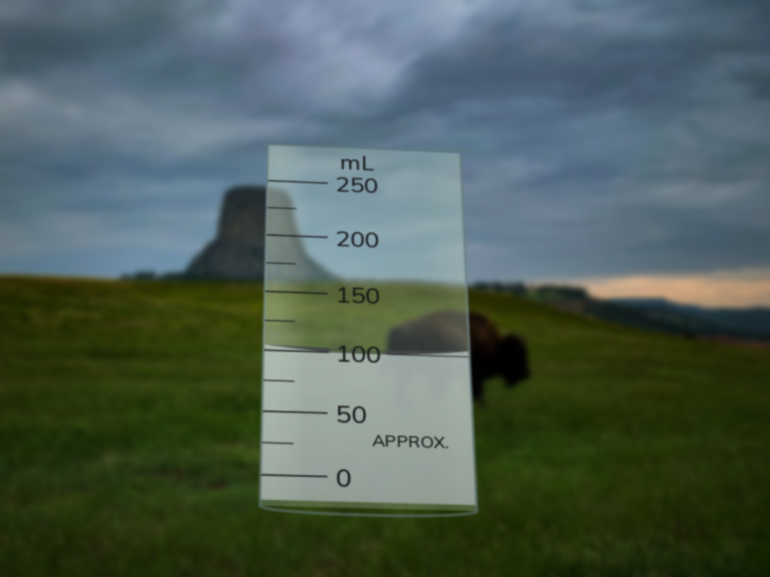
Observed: 100 mL
